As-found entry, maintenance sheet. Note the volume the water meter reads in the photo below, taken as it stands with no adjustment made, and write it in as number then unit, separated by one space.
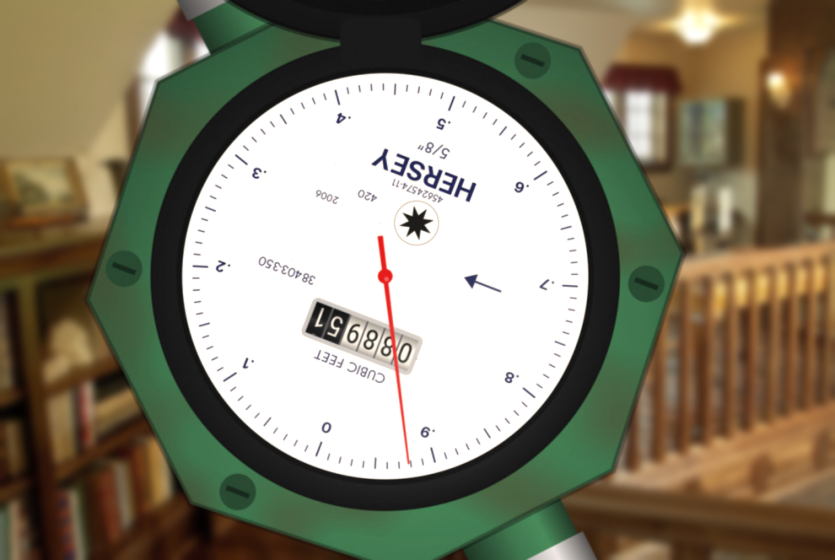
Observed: 88950.92 ft³
